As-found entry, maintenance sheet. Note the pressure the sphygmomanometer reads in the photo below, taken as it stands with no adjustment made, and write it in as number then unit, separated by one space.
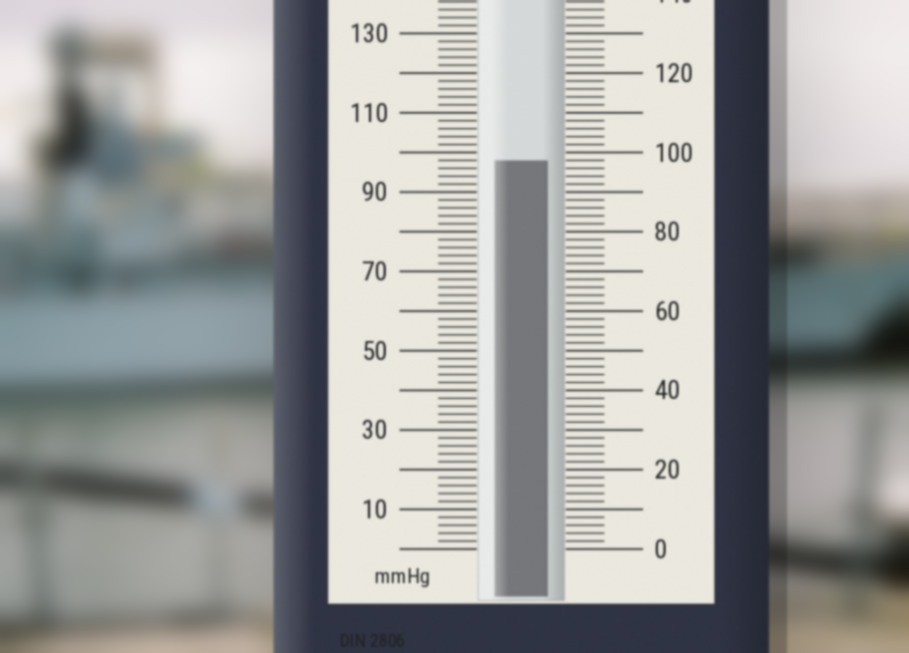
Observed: 98 mmHg
